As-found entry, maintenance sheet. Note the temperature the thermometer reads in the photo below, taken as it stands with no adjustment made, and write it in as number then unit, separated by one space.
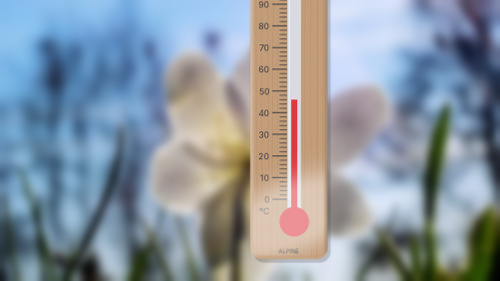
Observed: 46 °C
